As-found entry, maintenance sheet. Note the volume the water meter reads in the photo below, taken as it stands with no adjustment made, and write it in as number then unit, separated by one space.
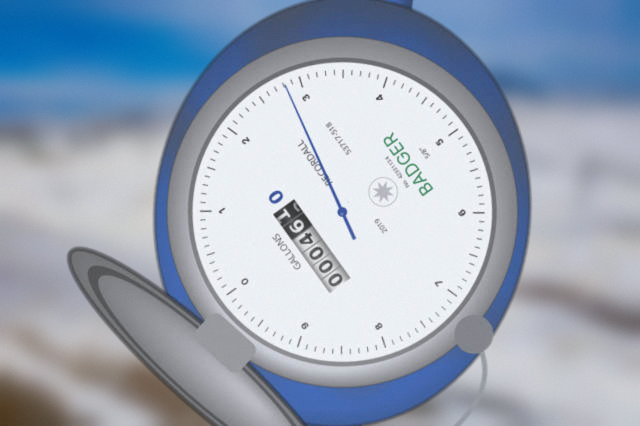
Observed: 4612.8 gal
